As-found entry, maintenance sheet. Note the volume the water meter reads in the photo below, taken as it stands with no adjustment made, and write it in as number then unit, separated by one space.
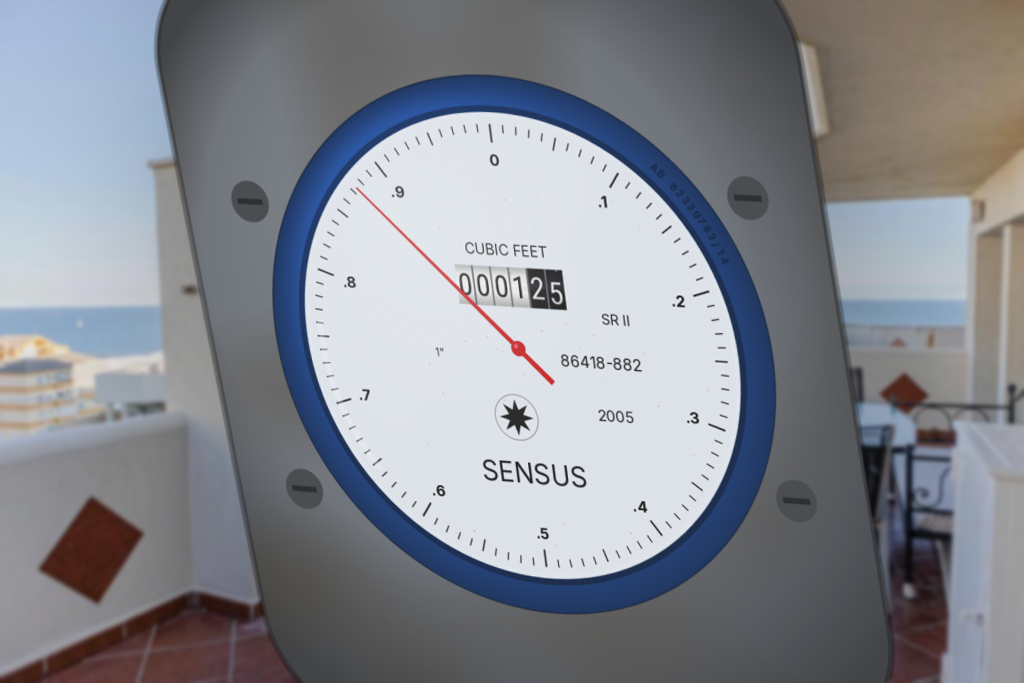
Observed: 124.87 ft³
